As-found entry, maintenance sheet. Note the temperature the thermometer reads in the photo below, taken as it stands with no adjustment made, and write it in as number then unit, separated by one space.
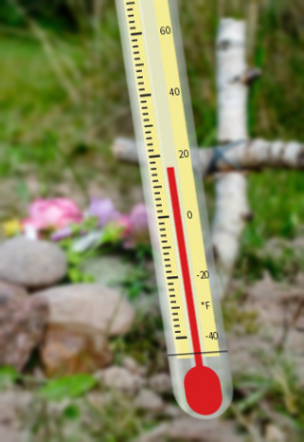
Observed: 16 °F
